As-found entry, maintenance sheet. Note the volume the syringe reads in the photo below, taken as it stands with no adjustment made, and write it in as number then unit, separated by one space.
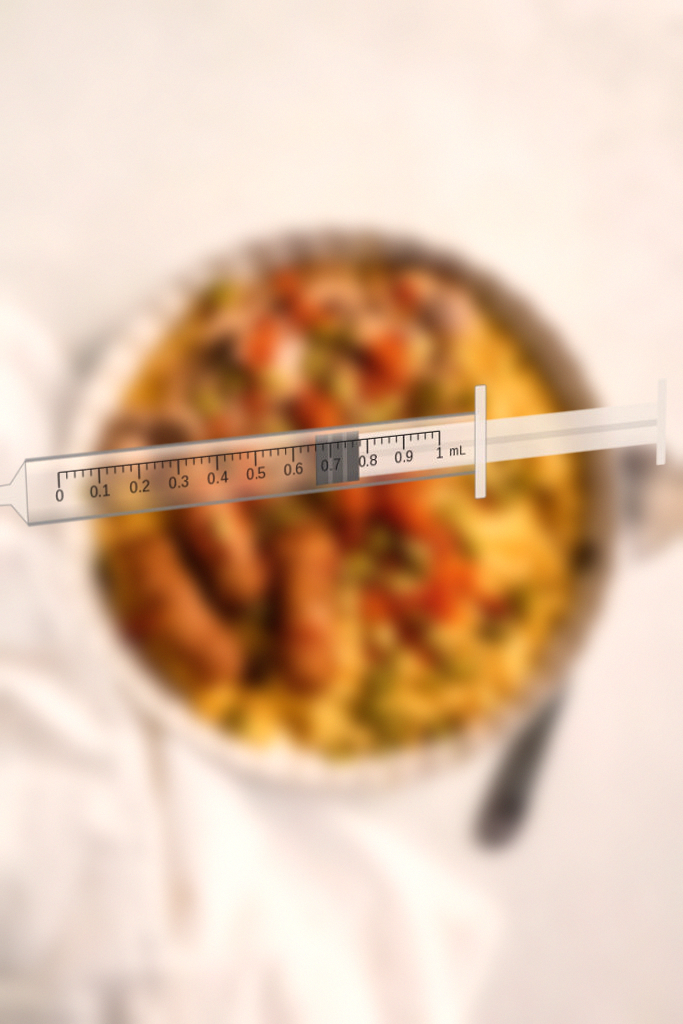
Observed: 0.66 mL
